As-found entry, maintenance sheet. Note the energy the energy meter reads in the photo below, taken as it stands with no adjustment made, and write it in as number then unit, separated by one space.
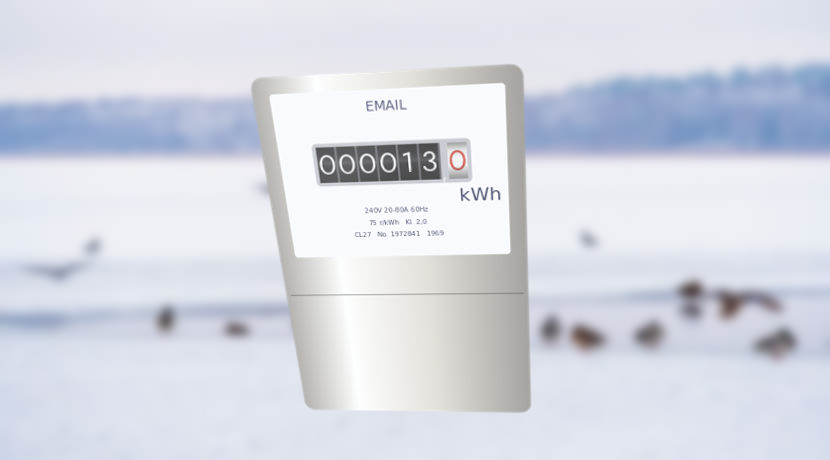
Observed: 13.0 kWh
